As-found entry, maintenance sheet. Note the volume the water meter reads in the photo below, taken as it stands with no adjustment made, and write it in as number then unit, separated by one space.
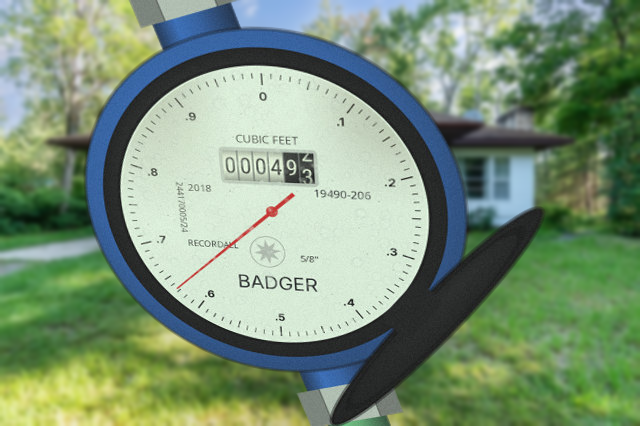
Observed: 492.63 ft³
